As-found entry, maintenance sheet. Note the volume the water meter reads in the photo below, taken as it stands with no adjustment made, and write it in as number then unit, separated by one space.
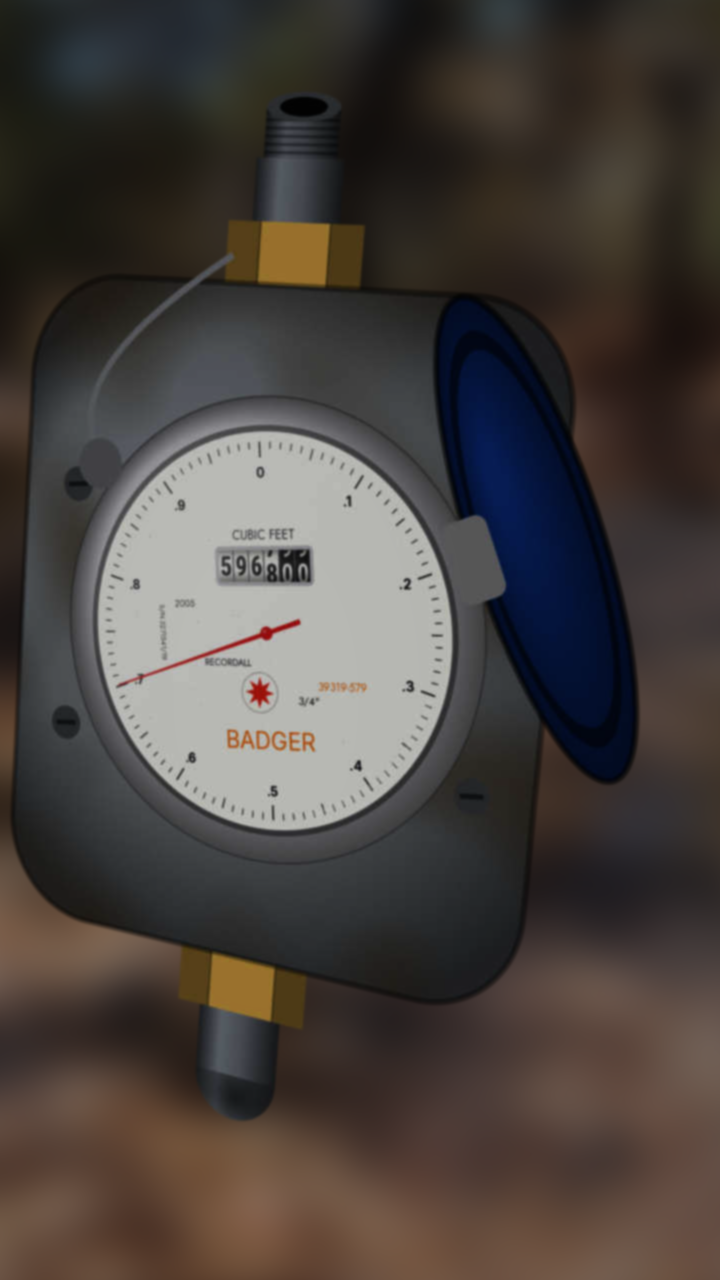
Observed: 596799.70 ft³
